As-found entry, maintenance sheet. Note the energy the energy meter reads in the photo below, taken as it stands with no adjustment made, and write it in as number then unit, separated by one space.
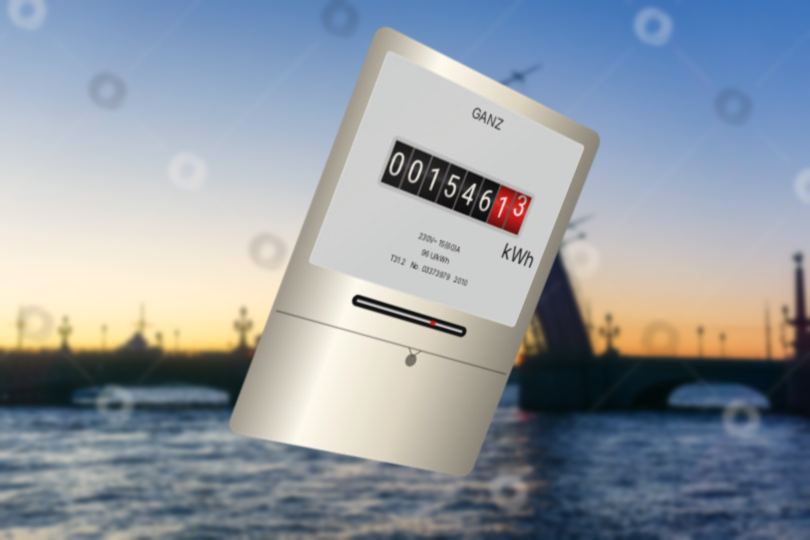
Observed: 1546.13 kWh
